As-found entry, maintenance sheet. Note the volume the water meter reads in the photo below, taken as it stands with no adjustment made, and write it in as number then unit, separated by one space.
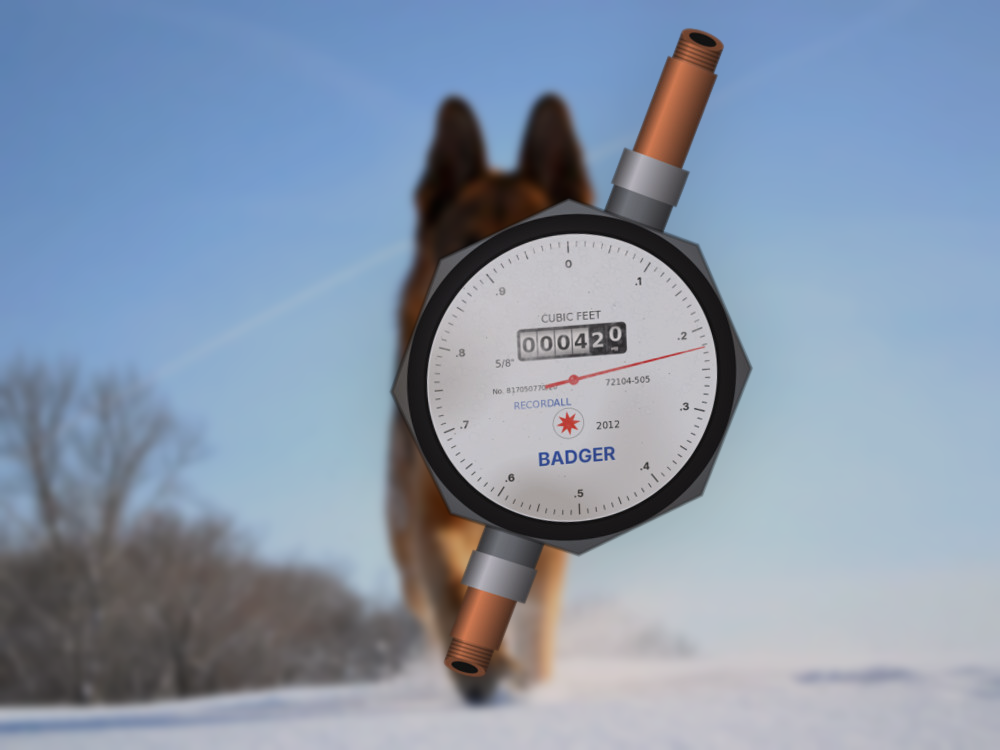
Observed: 420.22 ft³
